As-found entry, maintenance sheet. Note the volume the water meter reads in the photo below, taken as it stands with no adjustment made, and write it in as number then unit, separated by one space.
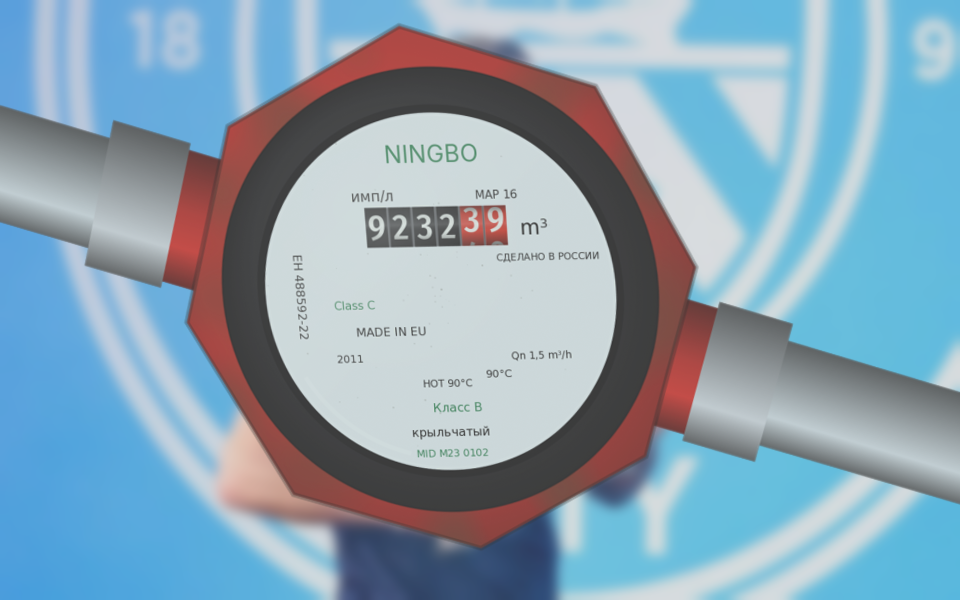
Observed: 9232.39 m³
